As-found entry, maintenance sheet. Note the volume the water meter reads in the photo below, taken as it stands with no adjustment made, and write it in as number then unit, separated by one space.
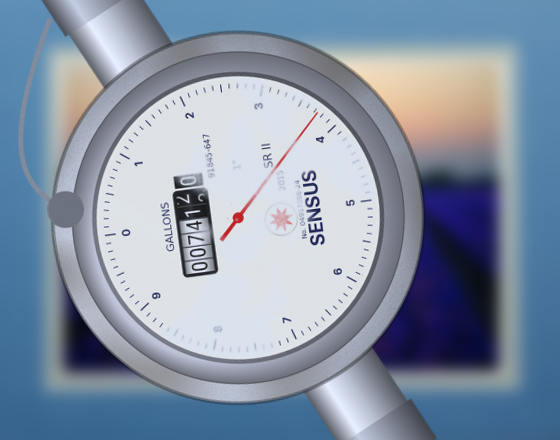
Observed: 74123.7 gal
